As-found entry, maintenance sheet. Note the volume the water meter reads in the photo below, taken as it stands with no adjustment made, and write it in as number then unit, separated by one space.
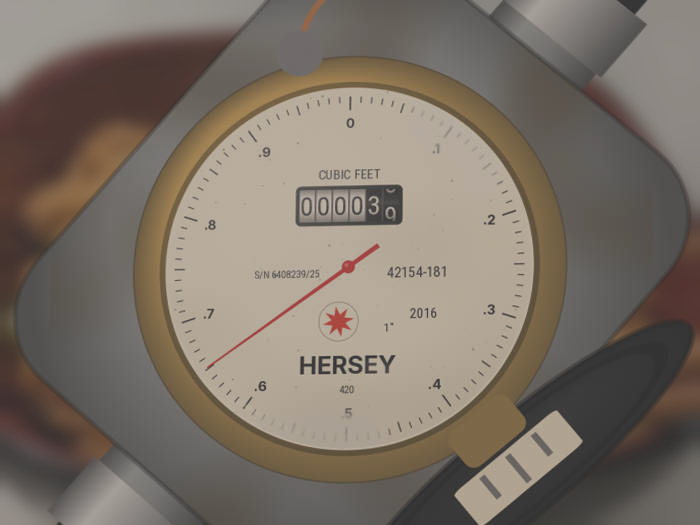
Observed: 38.65 ft³
